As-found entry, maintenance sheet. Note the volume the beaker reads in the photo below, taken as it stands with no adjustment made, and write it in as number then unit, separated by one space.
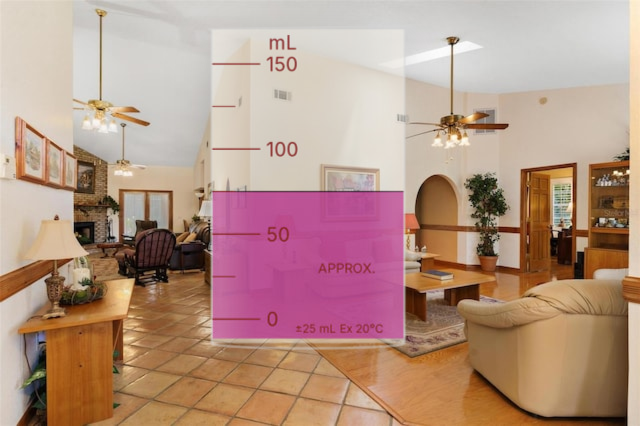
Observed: 75 mL
